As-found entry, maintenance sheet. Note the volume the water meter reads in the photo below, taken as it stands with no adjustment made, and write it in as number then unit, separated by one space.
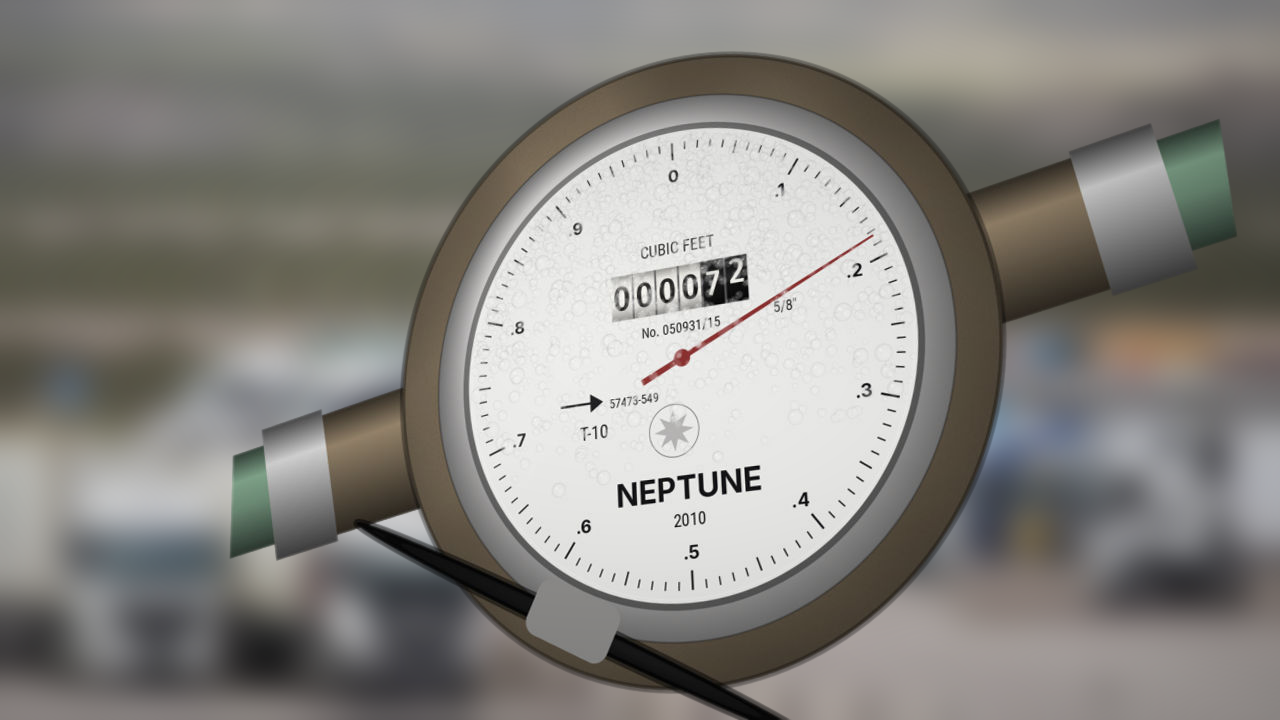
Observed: 72.18 ft³
